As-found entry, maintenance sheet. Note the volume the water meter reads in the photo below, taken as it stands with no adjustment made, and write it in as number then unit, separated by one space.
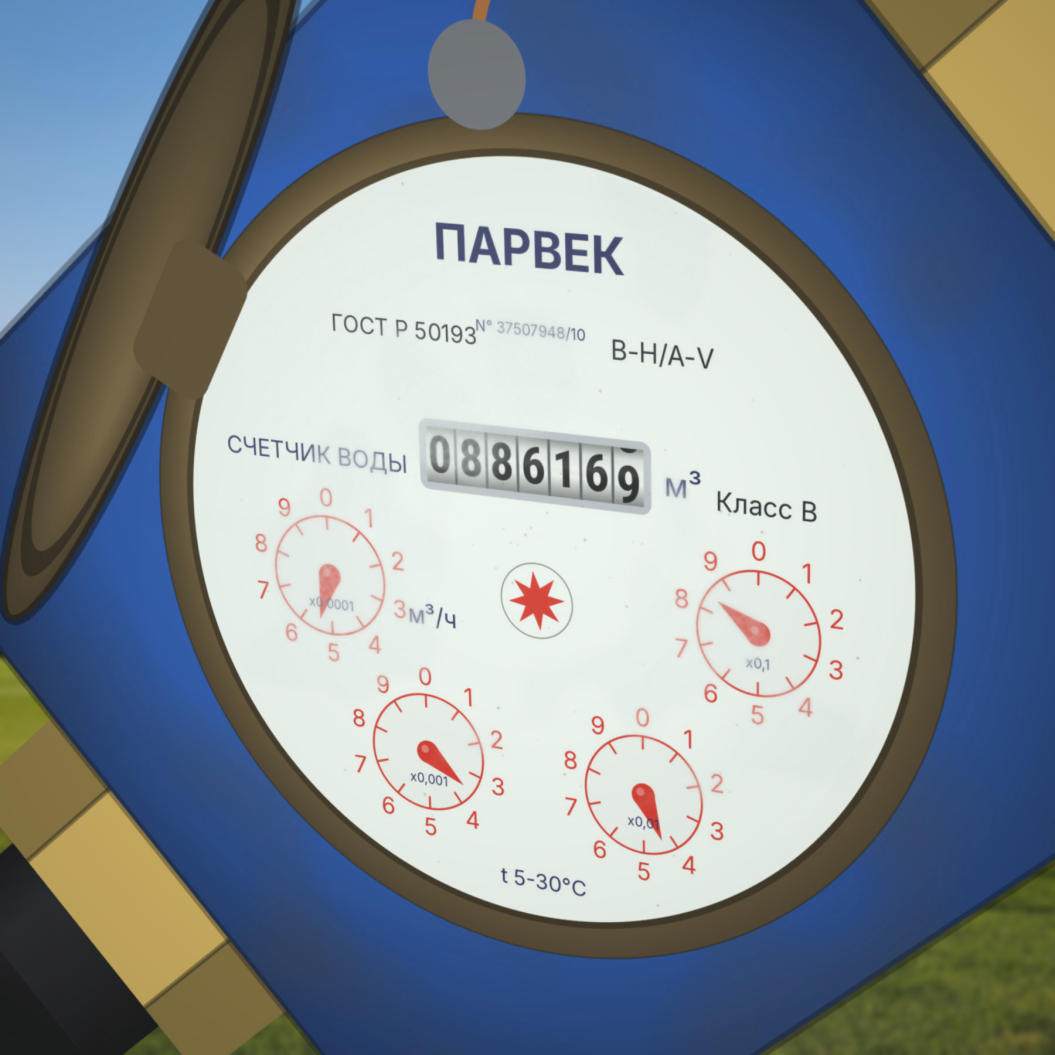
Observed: 886168.8435 m³
